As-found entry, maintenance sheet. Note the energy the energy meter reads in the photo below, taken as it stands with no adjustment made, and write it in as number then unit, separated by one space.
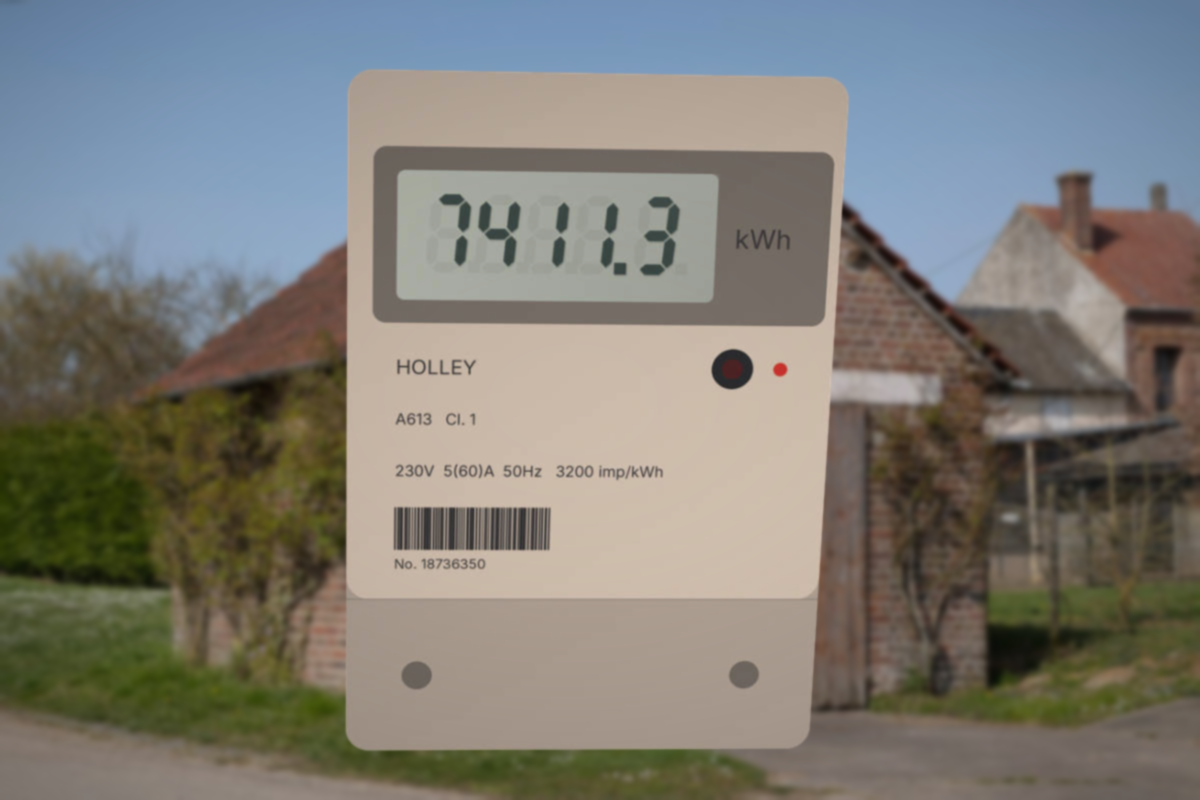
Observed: 7411.3 kWh
